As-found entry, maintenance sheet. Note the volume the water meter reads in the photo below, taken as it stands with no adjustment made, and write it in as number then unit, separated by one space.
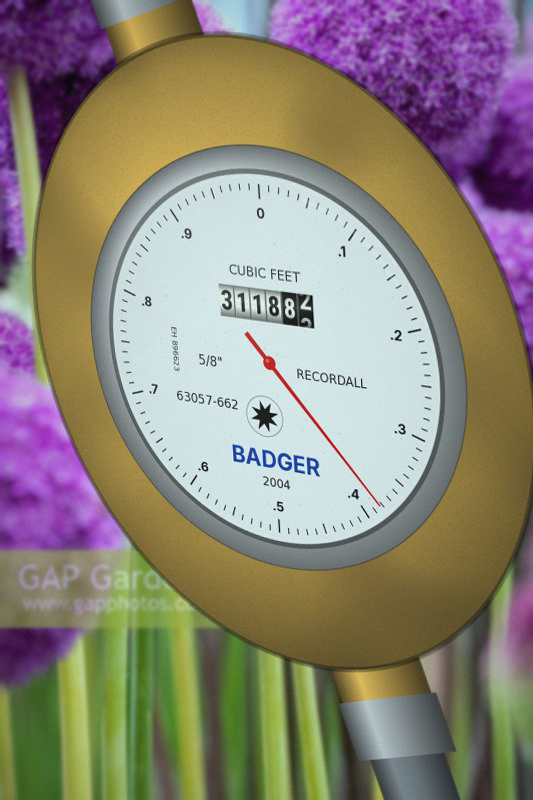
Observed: 311882.38 ft³
